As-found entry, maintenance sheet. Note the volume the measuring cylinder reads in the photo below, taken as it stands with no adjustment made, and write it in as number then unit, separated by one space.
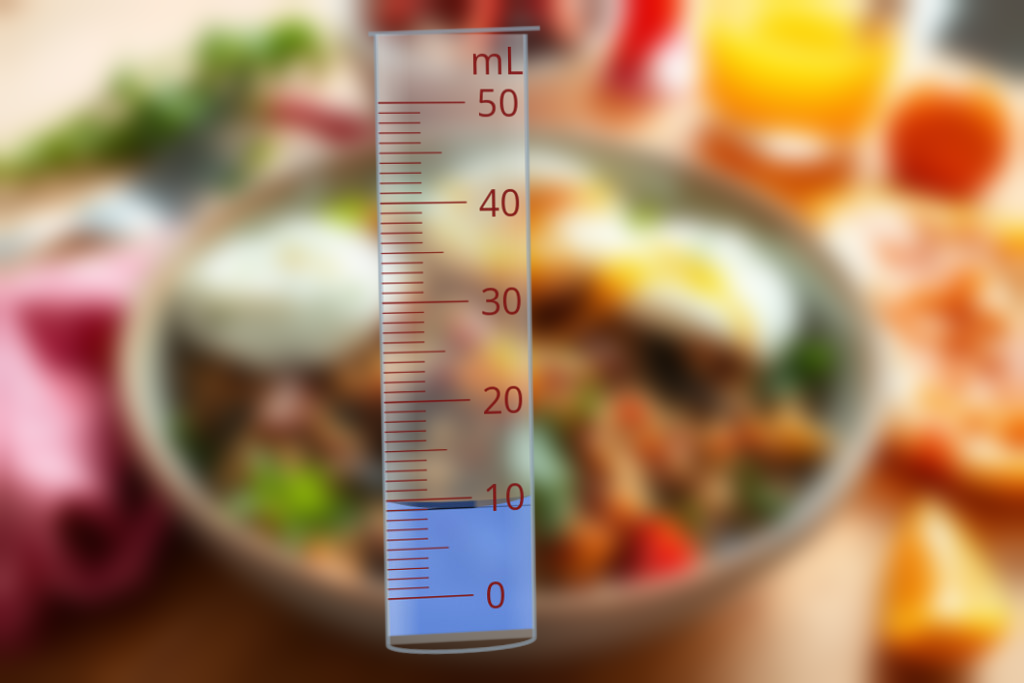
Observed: 9 mL
